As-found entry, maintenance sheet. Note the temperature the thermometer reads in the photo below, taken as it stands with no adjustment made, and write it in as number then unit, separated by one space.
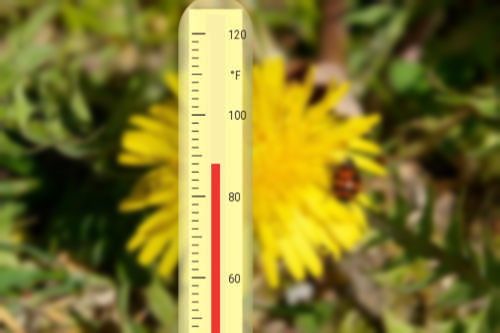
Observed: 88 °F
